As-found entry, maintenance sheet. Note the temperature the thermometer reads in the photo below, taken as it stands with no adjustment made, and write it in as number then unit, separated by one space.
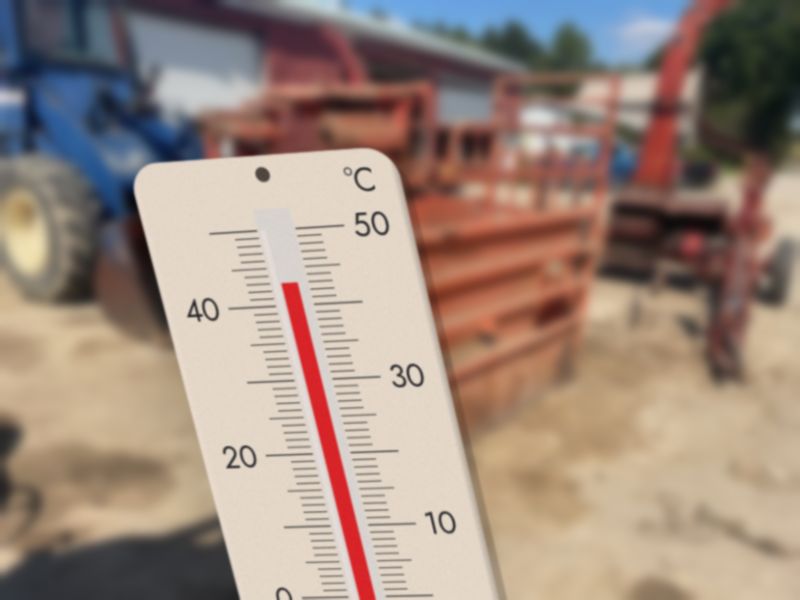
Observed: 43 °C
